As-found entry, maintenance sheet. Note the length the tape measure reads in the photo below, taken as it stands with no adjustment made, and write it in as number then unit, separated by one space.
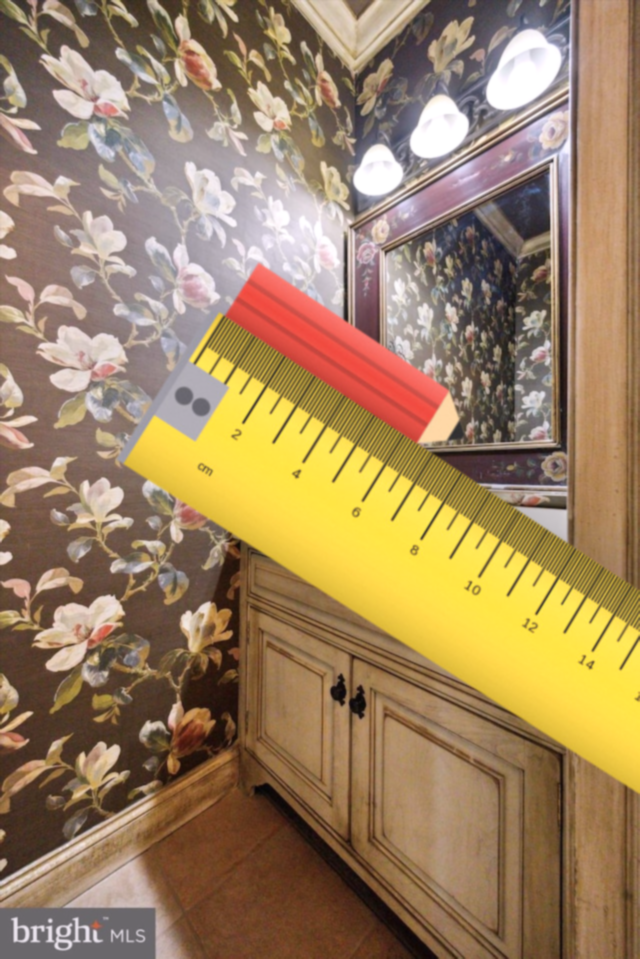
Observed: 7.5 cm
